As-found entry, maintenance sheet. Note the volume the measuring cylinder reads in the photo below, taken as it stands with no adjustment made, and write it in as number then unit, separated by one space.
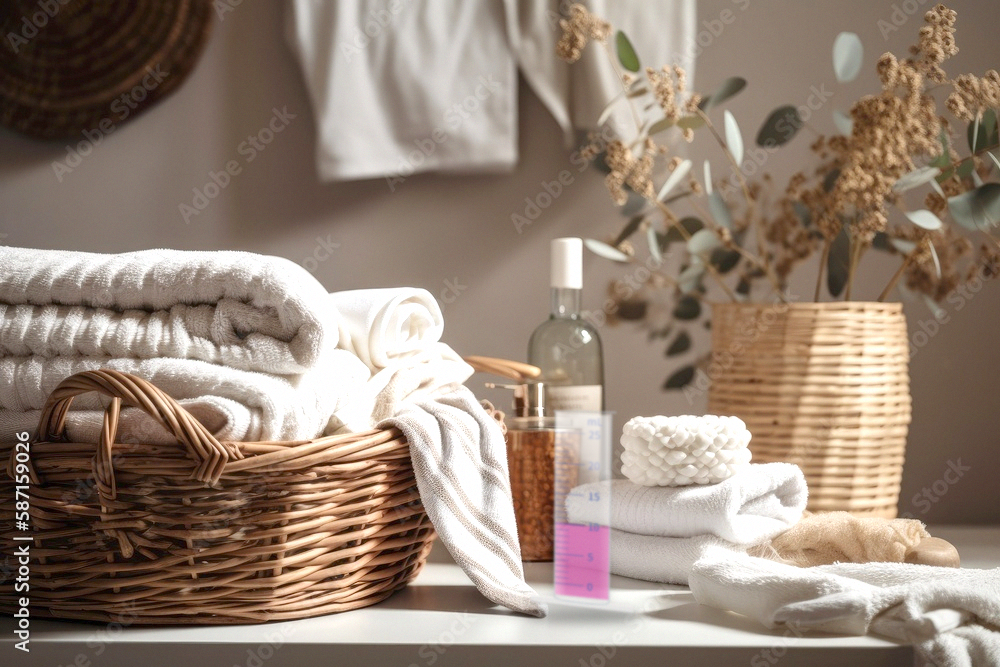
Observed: 10 mL
